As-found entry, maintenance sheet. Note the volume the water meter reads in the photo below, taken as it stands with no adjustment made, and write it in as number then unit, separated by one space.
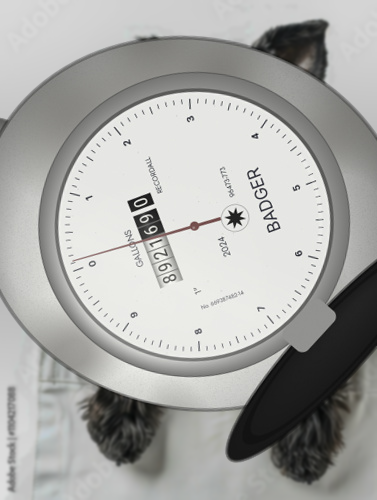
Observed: 8921690.1 gal
